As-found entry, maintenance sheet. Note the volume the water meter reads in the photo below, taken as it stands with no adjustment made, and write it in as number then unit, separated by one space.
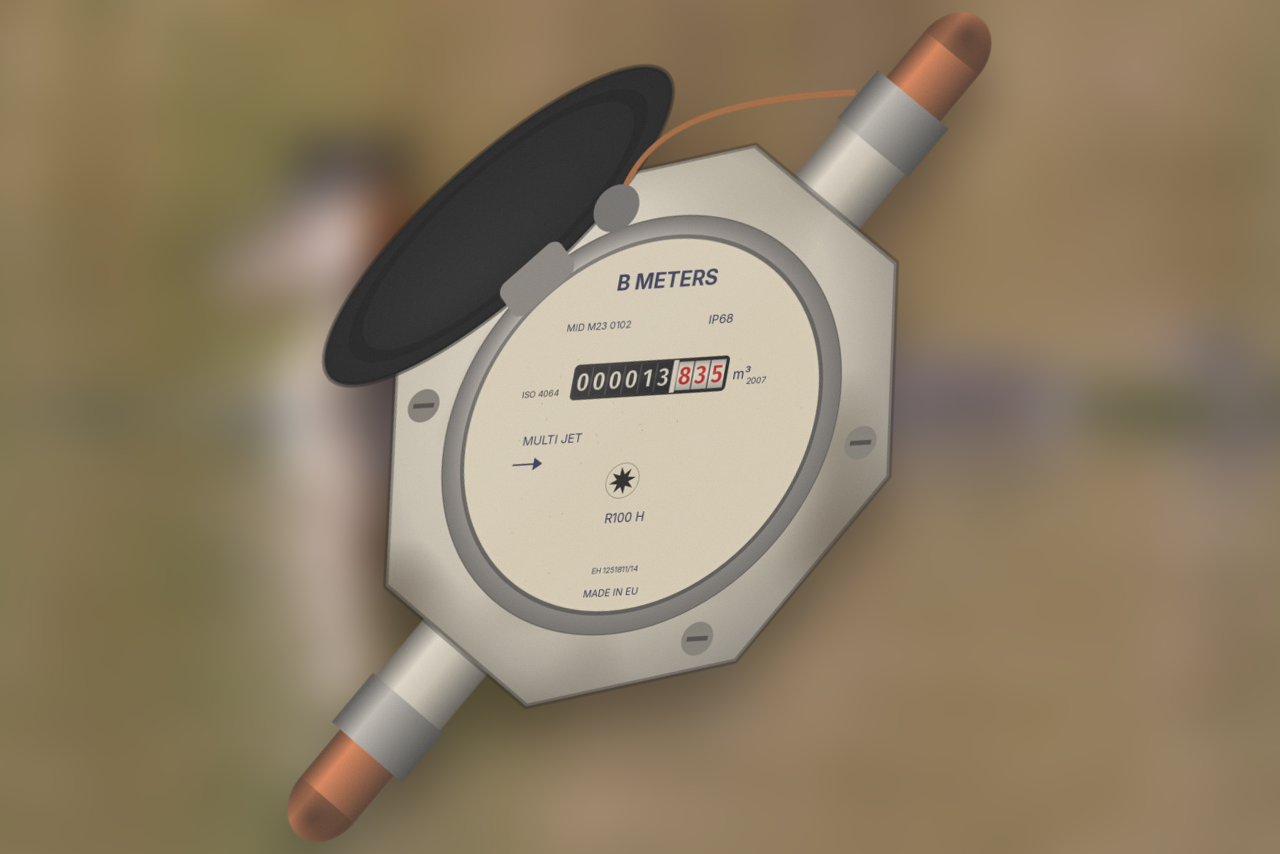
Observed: 13.835 m³
